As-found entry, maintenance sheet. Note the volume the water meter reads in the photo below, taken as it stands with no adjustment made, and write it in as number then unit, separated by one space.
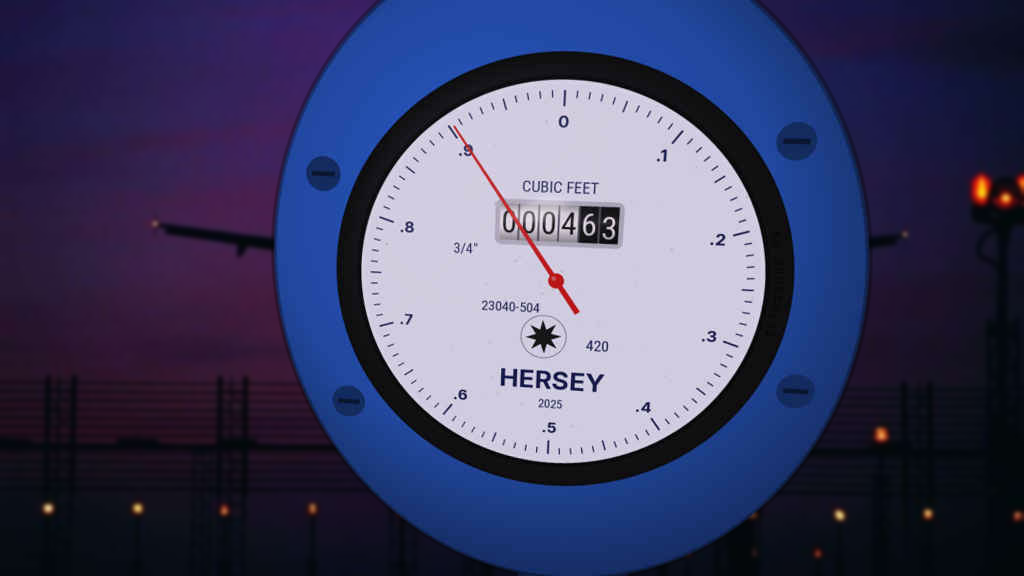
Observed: 462.90 ft³
